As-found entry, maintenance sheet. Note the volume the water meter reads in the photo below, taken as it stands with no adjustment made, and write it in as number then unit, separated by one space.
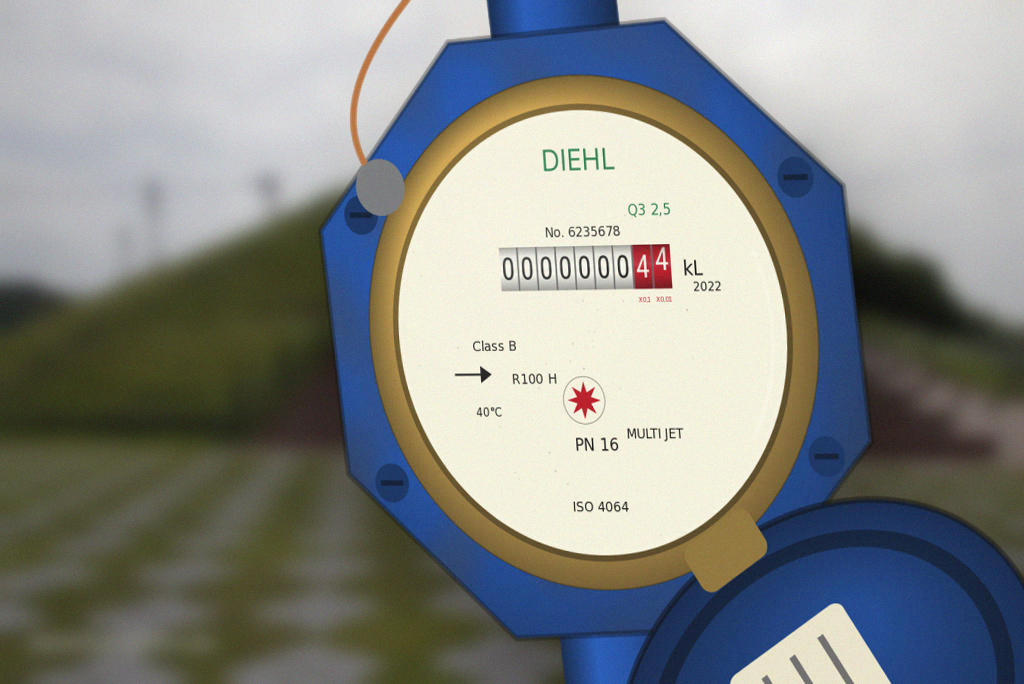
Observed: 0.44 kL
